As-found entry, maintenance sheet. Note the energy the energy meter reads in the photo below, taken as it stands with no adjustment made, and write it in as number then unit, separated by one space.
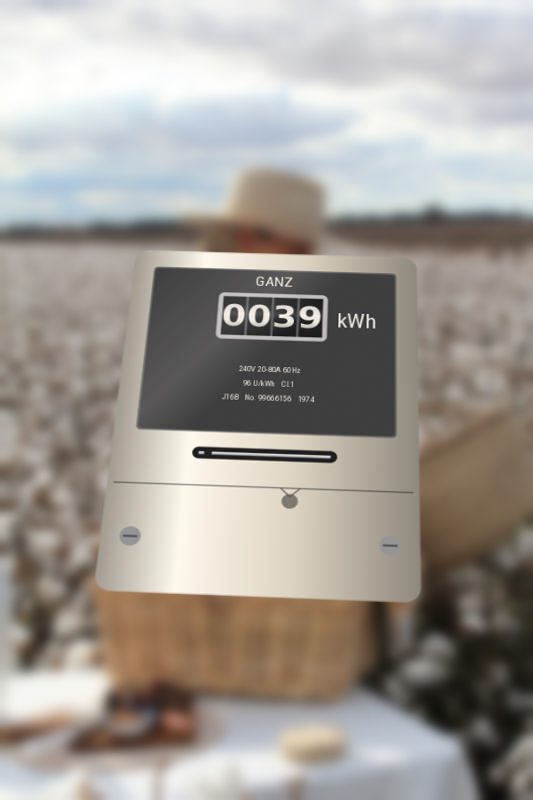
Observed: 39 kWh
